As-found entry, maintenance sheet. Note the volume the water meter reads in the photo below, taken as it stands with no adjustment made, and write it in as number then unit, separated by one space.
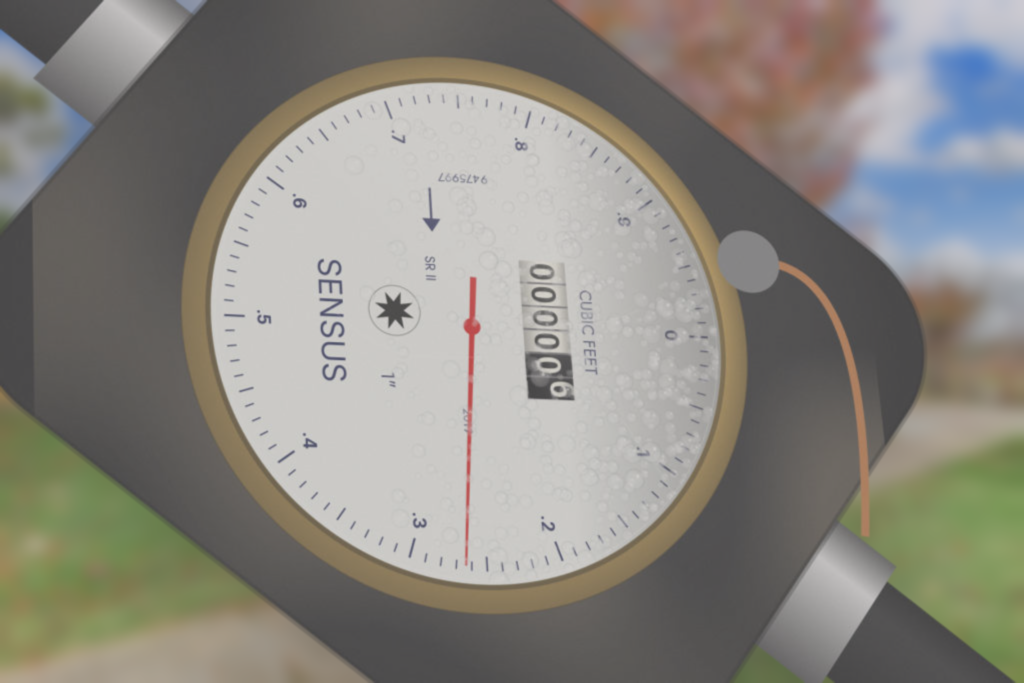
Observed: 6.26 ft³
